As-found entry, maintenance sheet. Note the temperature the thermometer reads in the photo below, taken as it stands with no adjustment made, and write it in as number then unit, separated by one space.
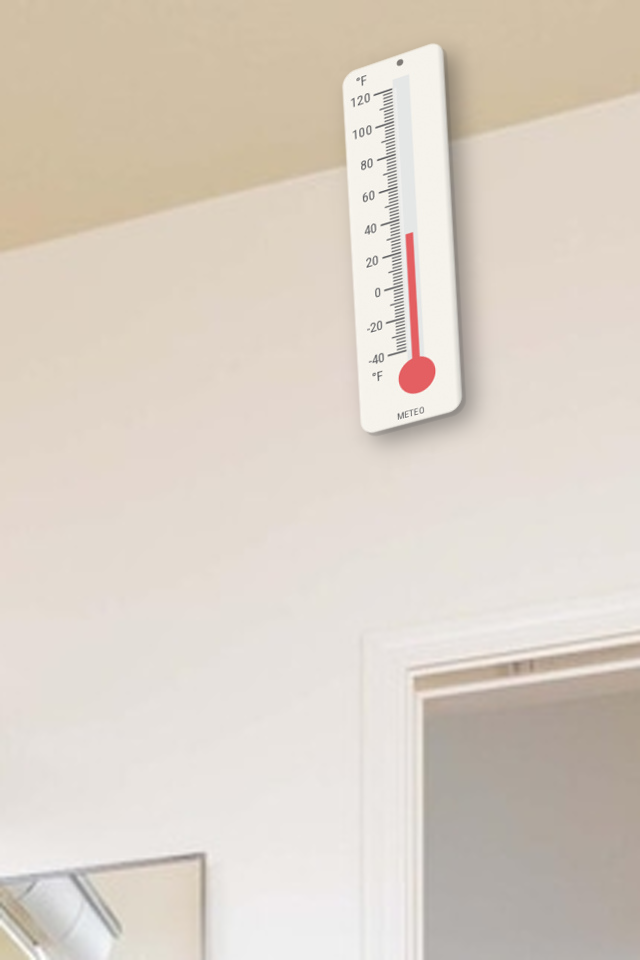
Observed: 30 °F
